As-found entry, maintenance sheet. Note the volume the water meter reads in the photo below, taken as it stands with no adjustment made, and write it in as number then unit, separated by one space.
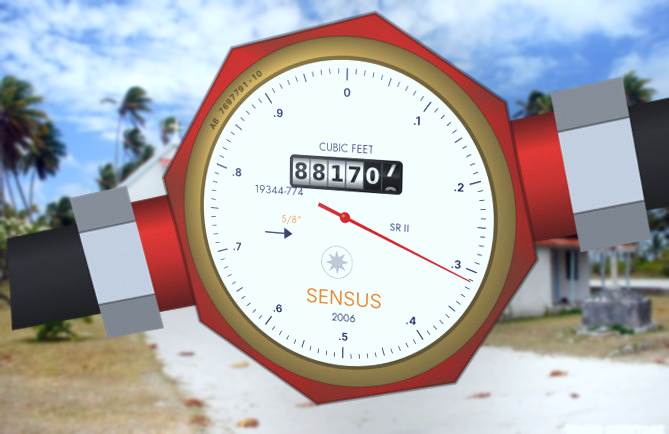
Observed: 881707.31 ft³
